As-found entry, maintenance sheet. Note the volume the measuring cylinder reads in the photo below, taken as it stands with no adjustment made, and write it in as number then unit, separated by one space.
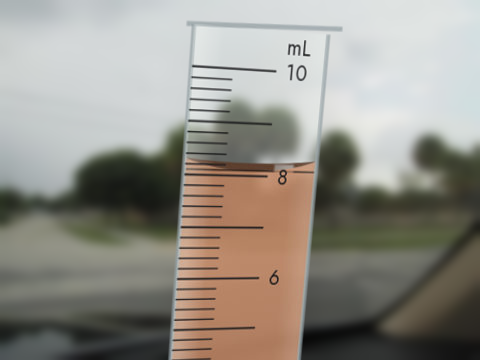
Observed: 8.1 mL
